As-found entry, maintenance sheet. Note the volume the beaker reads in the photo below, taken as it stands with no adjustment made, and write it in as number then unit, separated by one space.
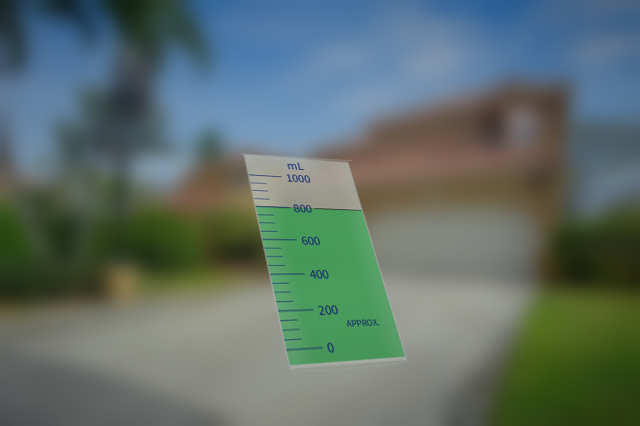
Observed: 800 mL
